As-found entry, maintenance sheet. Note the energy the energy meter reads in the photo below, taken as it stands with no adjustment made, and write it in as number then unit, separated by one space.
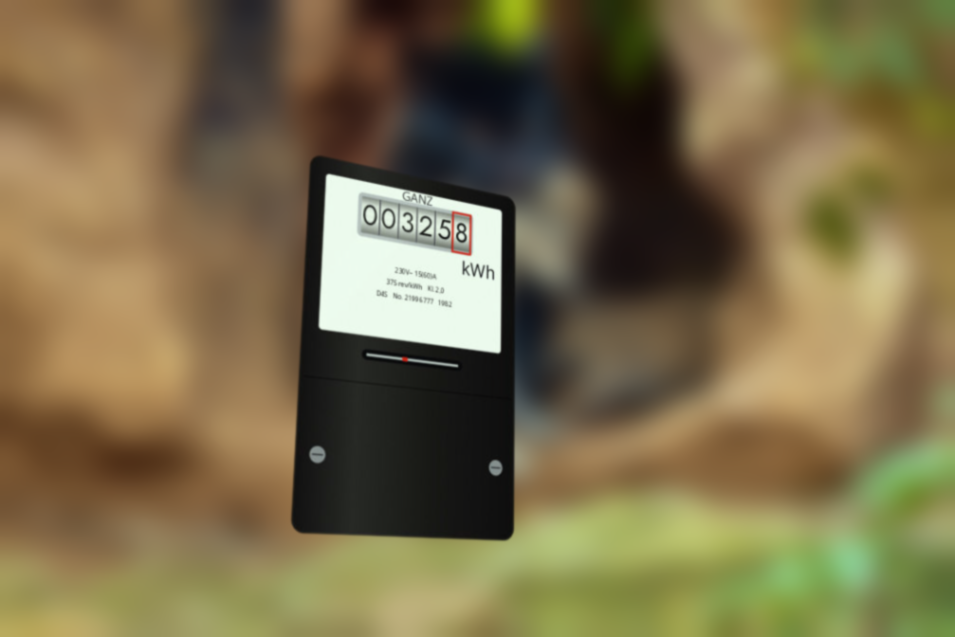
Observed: 325.8 kWh
